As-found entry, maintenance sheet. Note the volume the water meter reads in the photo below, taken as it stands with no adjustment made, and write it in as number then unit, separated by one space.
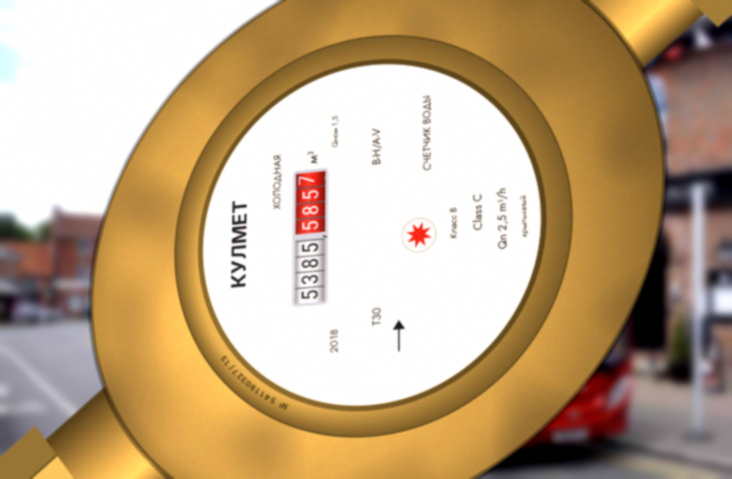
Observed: 5385.5857 m³
